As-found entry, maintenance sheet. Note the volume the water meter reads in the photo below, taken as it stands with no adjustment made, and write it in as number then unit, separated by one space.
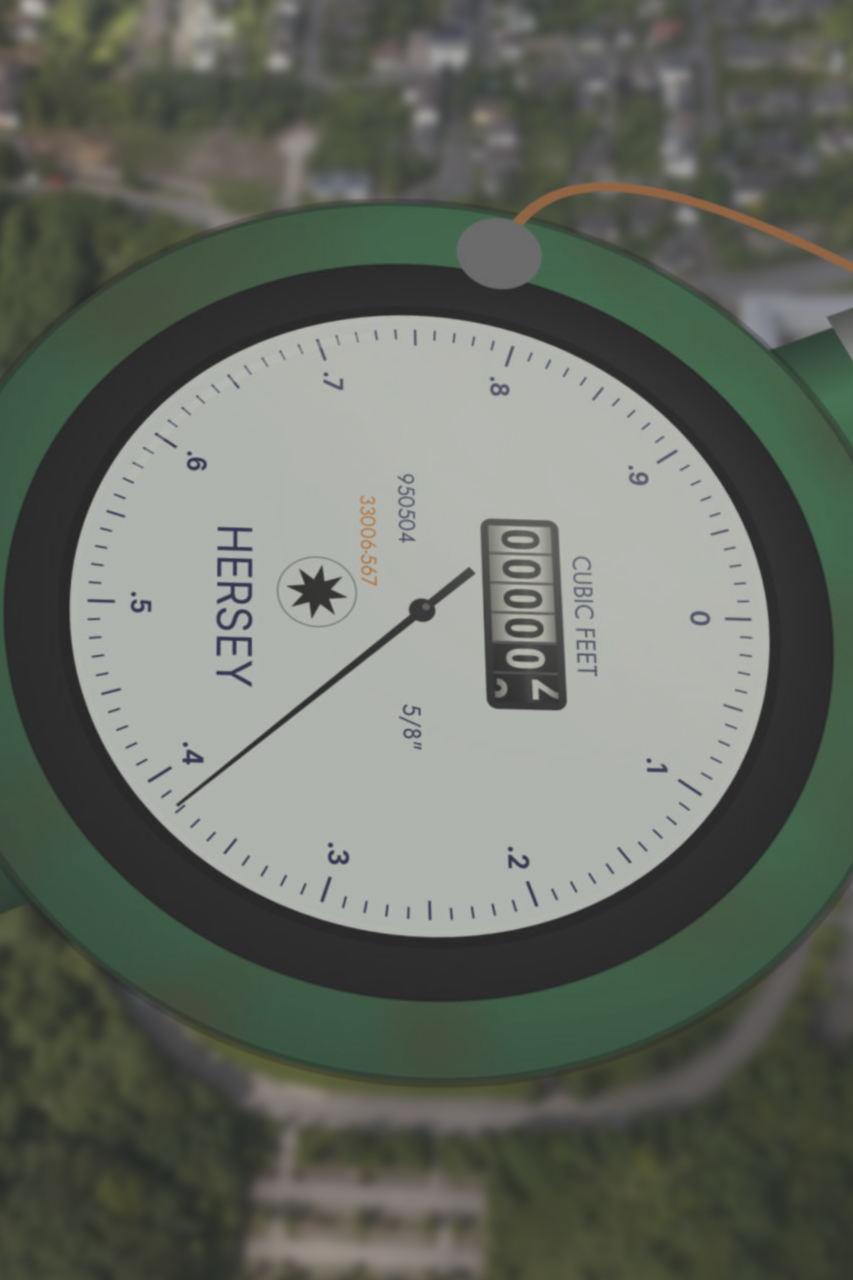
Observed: 2.38 ft³
